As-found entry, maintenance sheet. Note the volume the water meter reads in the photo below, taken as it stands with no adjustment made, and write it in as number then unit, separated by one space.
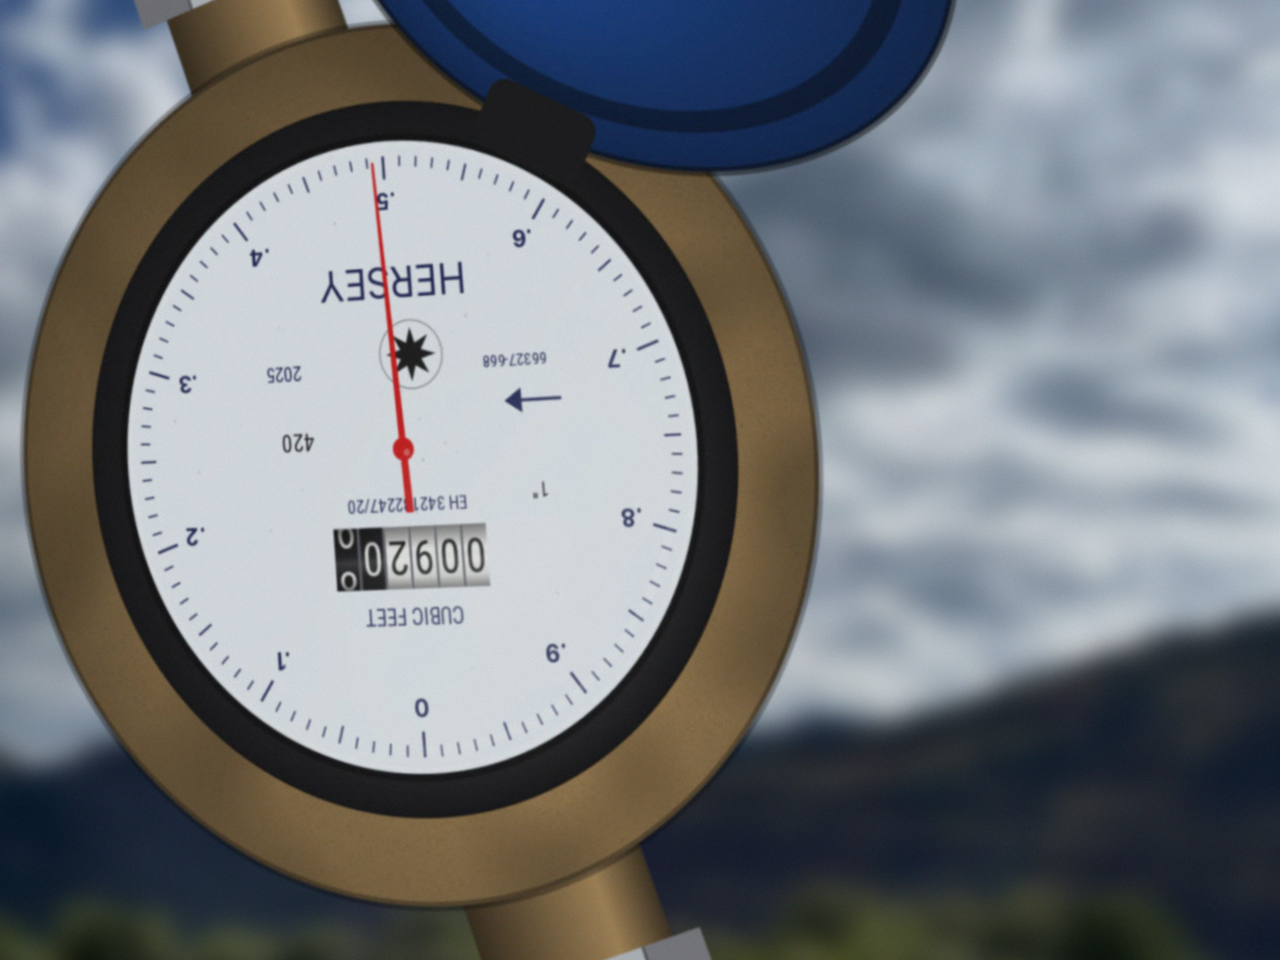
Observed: 9208.49 ft³
